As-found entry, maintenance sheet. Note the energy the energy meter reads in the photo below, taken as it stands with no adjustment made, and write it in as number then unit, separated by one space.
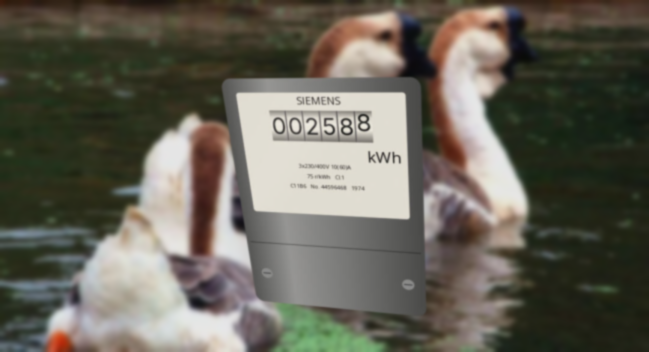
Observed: 2588 kWh
